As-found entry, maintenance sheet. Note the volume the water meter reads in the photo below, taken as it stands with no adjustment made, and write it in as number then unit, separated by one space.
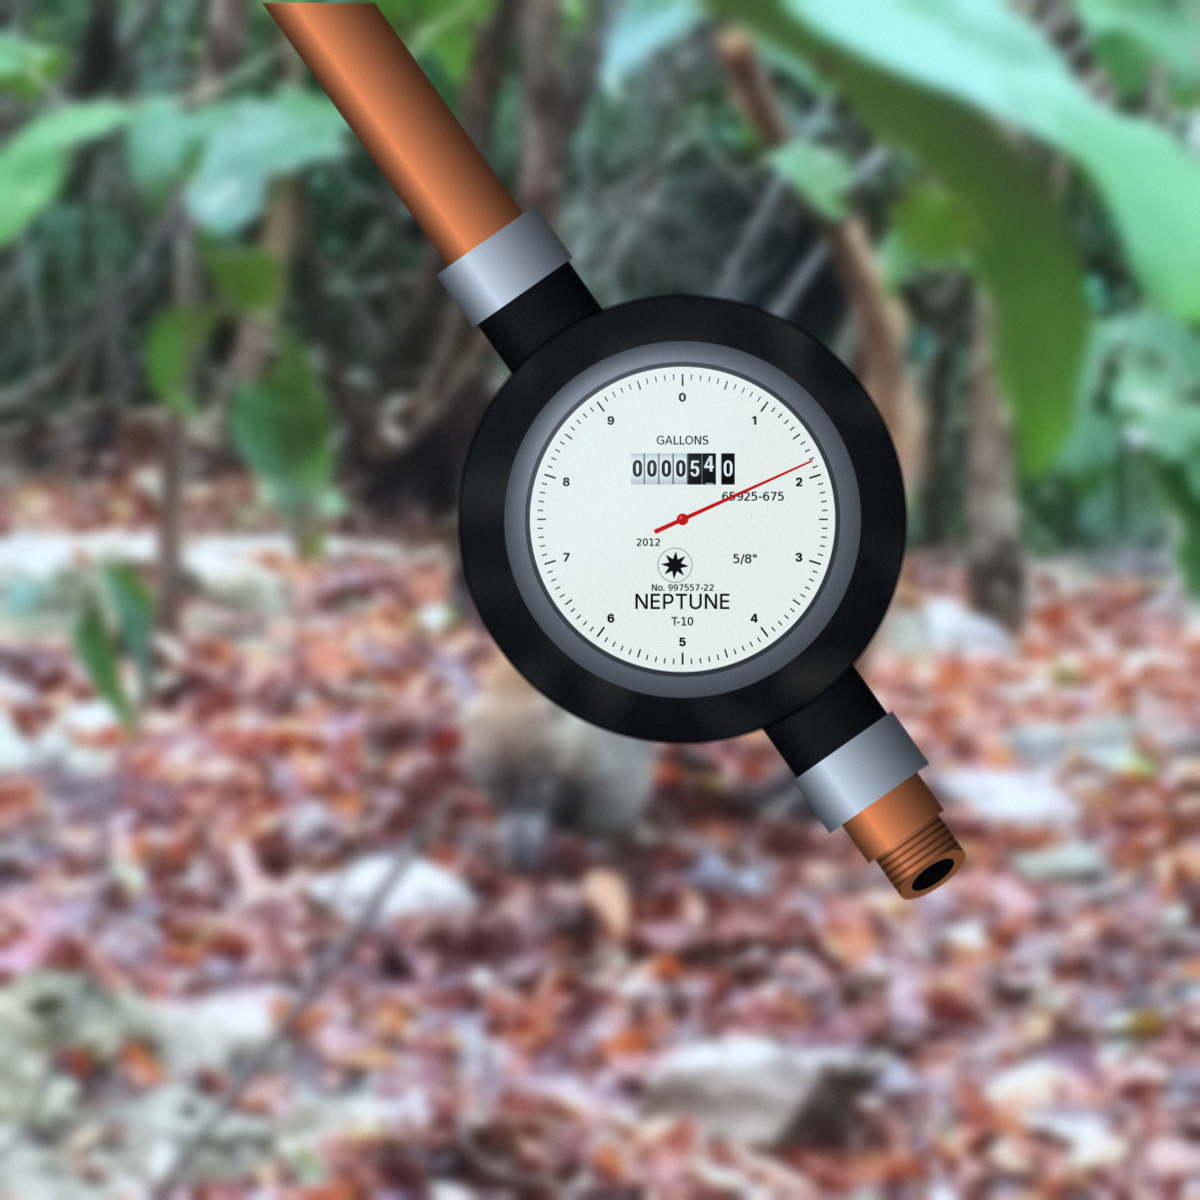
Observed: 541.8 gal
